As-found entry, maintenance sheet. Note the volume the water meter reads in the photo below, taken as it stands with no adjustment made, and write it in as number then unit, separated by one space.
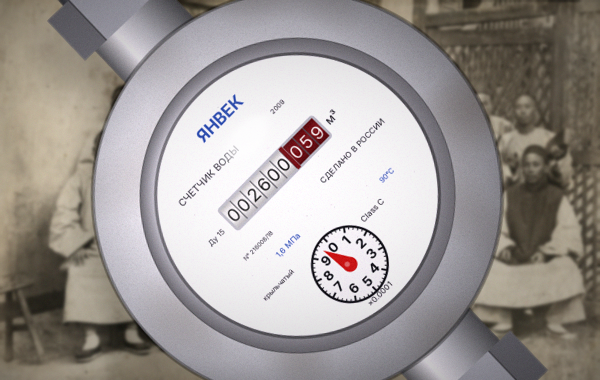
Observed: 2600.0589 m³
